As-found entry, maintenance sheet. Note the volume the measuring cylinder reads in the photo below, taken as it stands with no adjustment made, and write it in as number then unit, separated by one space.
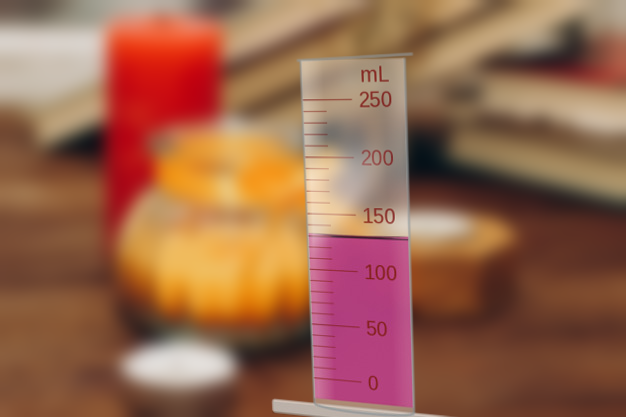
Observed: 130 mL
